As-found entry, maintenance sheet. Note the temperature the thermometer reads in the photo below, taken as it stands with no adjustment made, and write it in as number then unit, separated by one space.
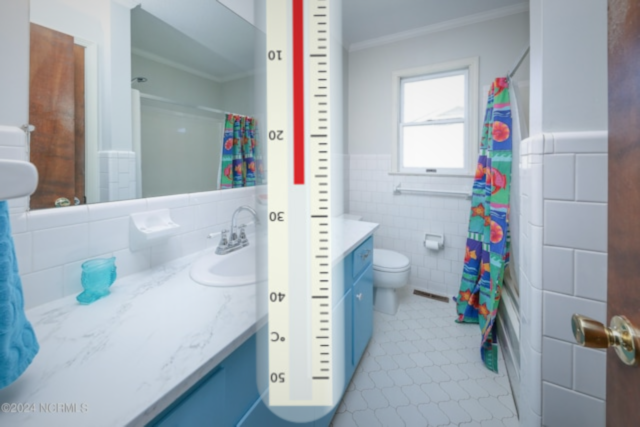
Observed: 26 °C
